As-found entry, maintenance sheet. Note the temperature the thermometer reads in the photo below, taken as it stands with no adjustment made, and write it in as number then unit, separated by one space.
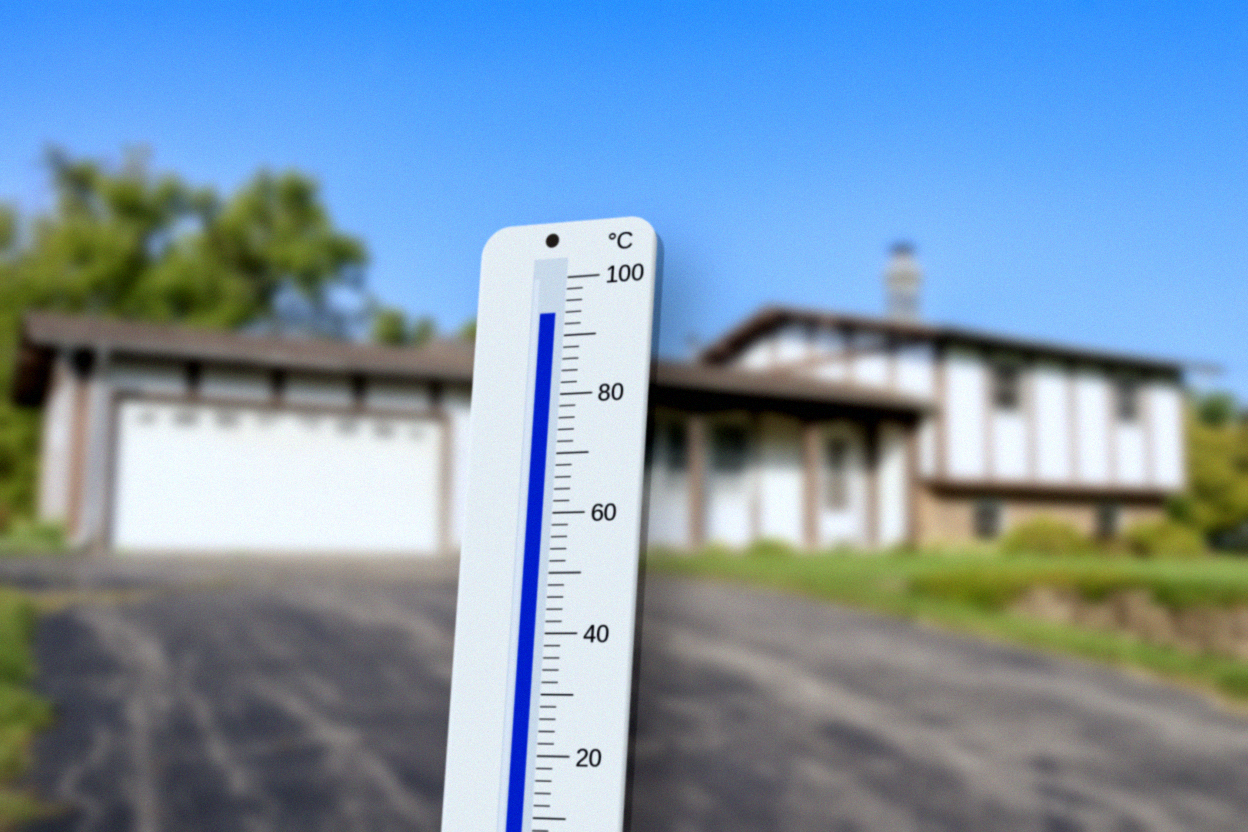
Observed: 94 °C
